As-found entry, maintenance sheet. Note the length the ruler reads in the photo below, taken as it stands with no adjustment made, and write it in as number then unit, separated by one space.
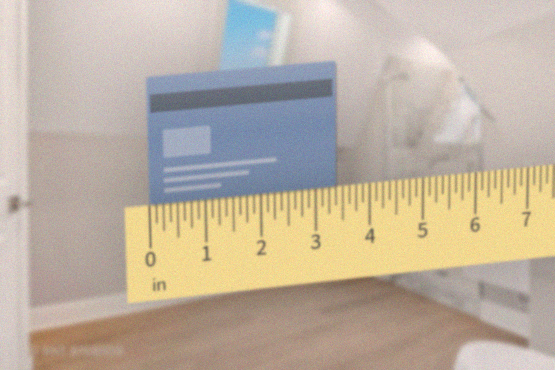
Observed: 3.375 in
